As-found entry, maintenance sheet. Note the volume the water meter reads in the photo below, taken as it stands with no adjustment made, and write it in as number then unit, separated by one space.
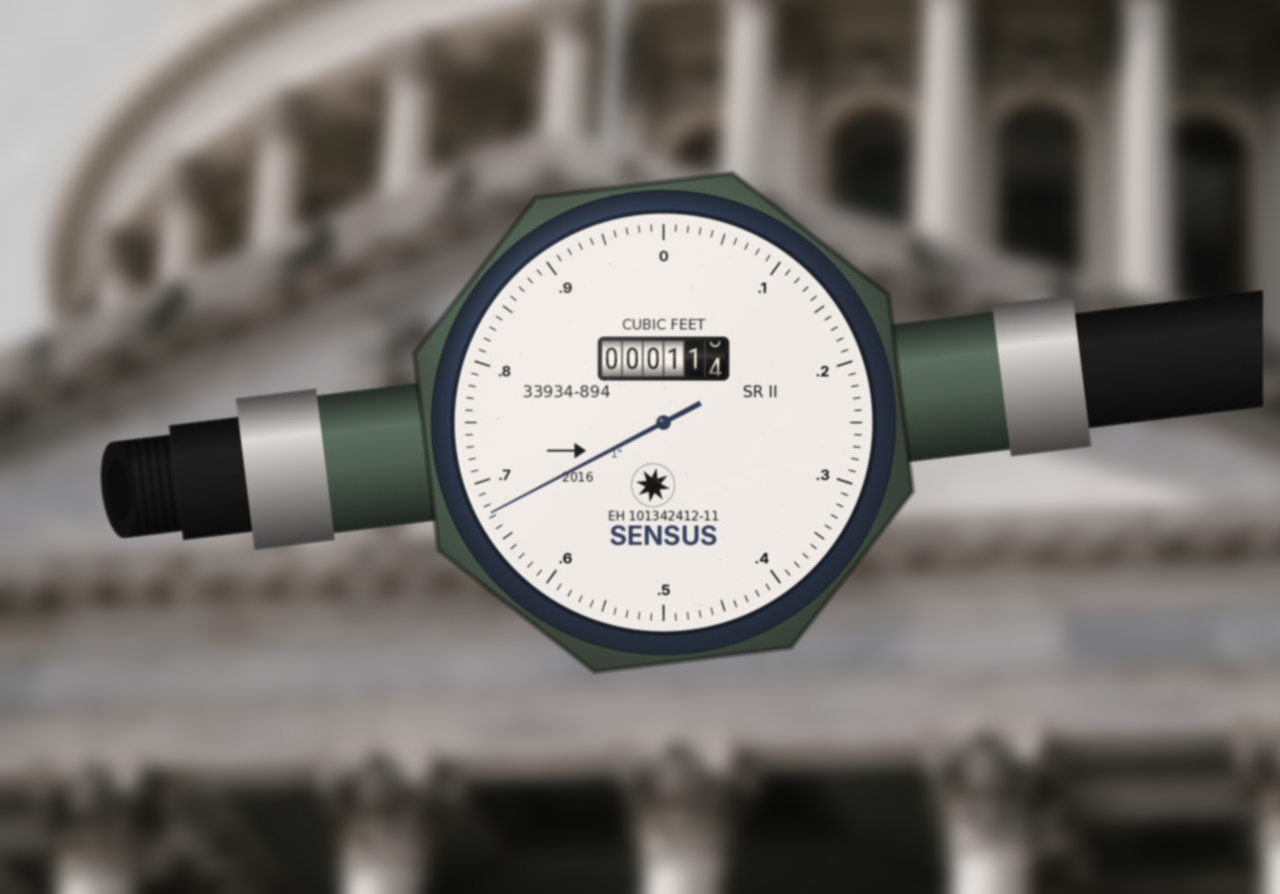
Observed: 113.67 ft³
